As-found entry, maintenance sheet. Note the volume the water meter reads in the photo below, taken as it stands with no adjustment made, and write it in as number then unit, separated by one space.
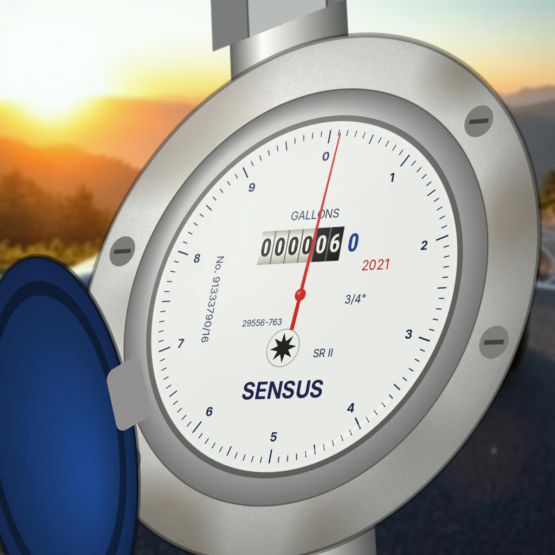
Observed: 60.1 gal
